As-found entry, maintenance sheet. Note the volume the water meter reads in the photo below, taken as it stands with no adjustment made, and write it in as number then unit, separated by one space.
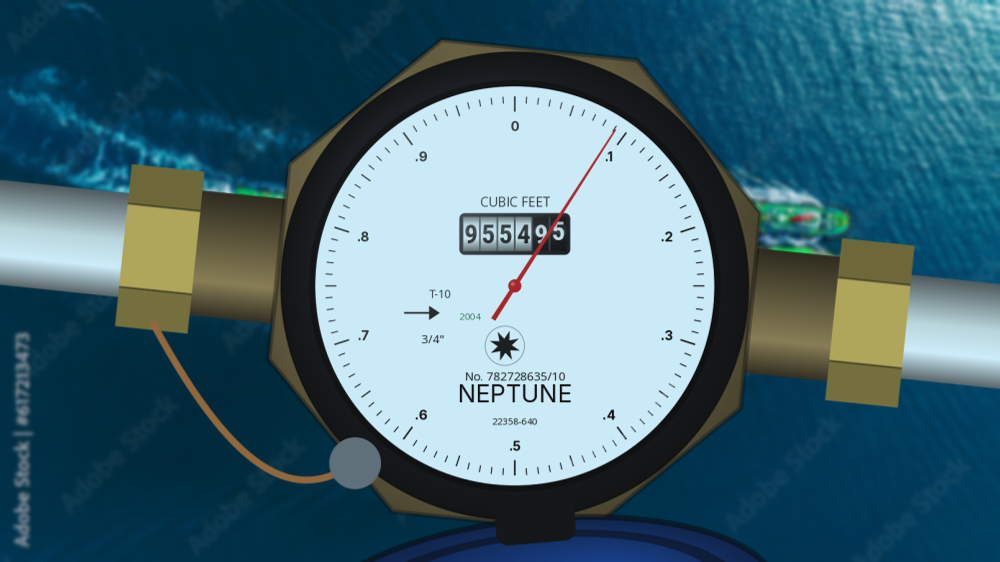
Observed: 955495.09 ft³
